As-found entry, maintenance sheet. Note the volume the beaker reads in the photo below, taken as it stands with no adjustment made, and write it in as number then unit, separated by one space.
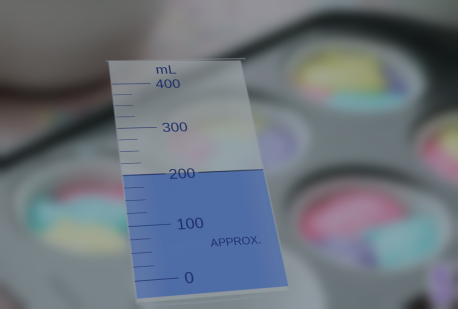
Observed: 200 mL
